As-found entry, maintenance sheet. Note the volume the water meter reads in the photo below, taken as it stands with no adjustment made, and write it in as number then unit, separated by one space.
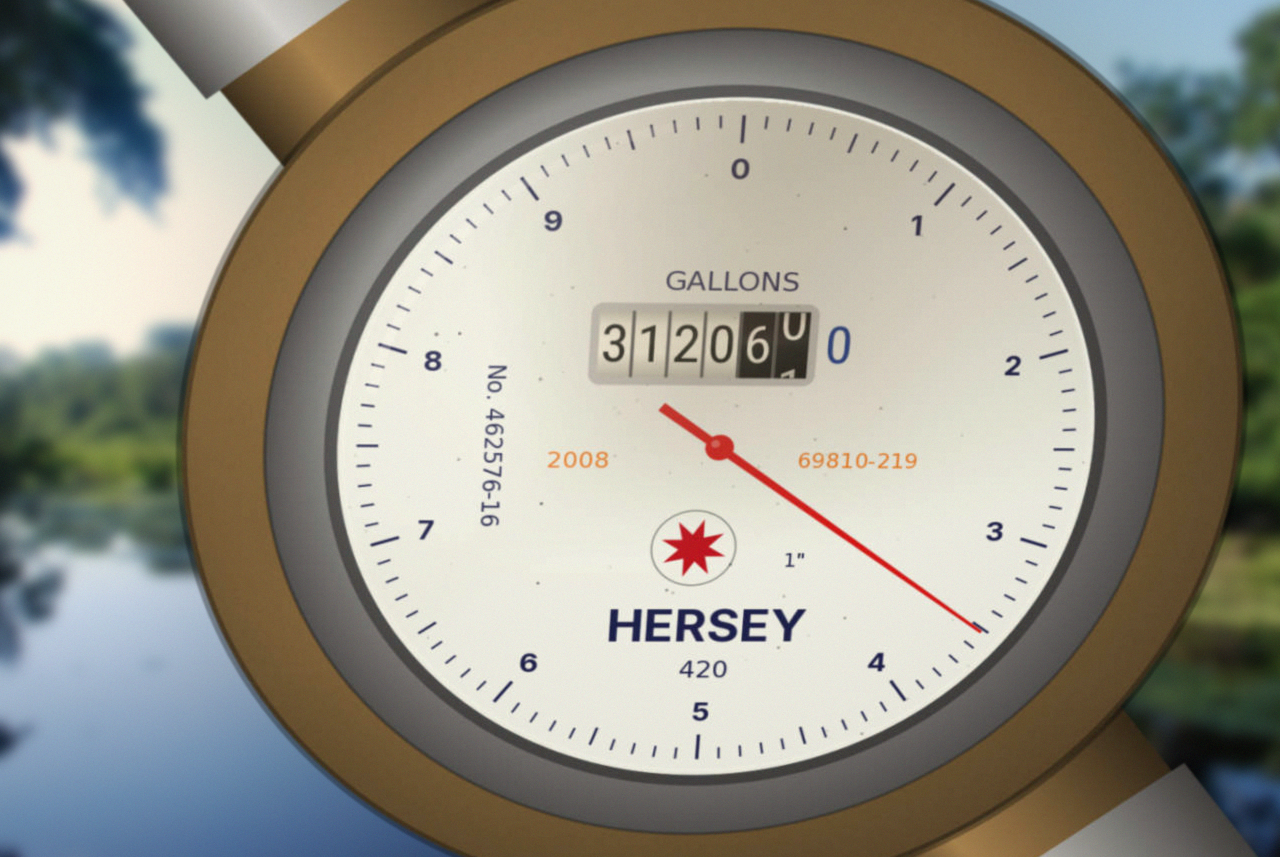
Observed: 3120603.5 gal
